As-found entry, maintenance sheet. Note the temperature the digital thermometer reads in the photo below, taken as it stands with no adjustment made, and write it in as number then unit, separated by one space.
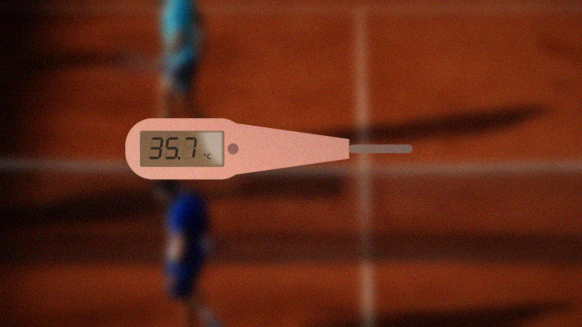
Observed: 35.7 °C
